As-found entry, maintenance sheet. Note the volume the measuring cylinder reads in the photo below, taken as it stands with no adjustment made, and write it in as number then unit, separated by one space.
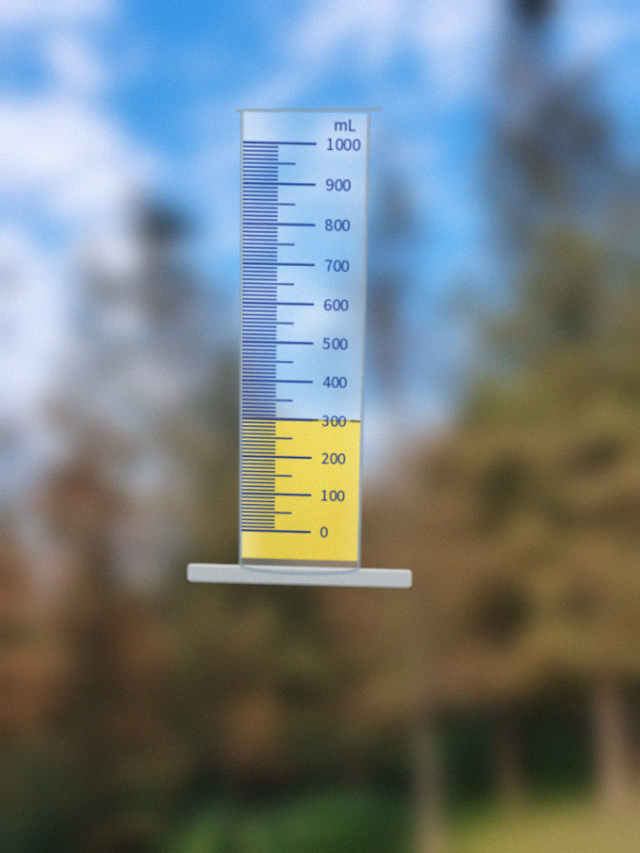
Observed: 300 mL
